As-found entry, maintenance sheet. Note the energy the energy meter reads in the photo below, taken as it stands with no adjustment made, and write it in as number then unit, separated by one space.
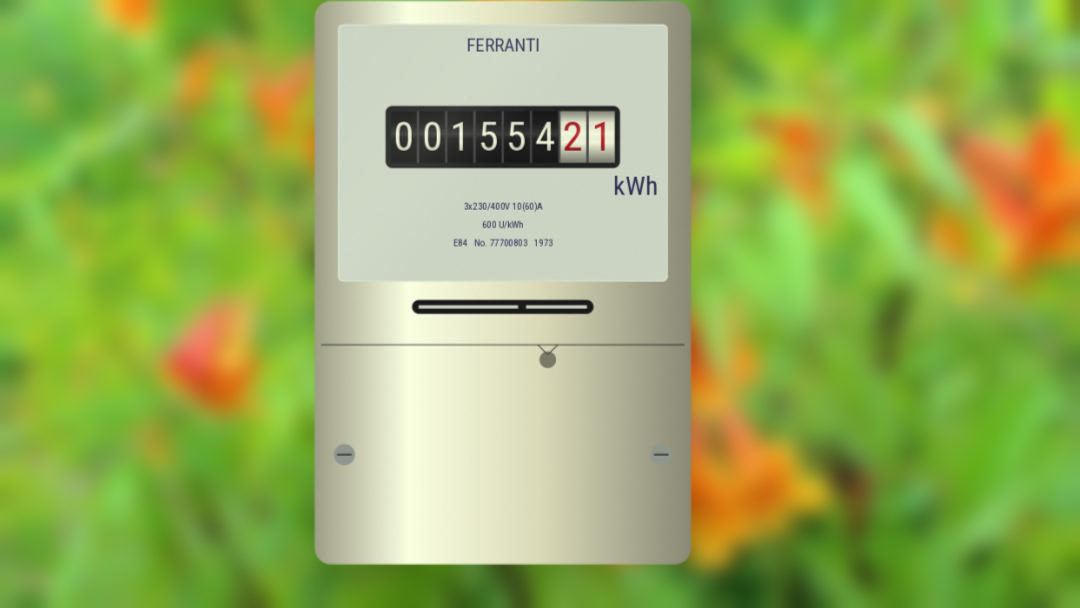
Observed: 1554.21 kWh
